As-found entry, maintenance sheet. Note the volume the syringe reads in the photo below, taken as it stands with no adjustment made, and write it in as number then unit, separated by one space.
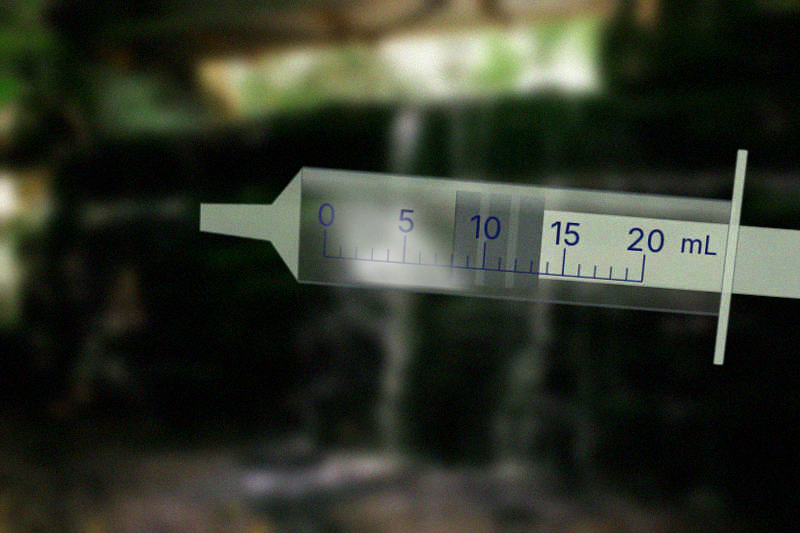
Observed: 8 mL
